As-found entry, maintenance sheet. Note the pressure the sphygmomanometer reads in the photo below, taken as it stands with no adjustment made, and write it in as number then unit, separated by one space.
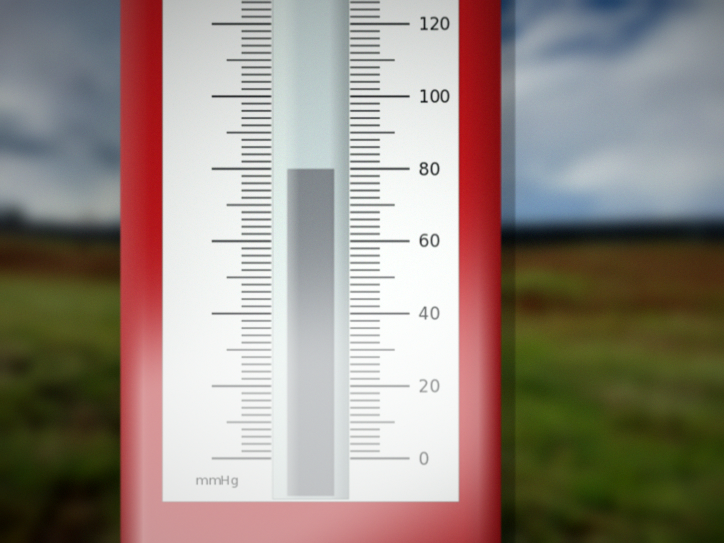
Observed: 80 mmHg
